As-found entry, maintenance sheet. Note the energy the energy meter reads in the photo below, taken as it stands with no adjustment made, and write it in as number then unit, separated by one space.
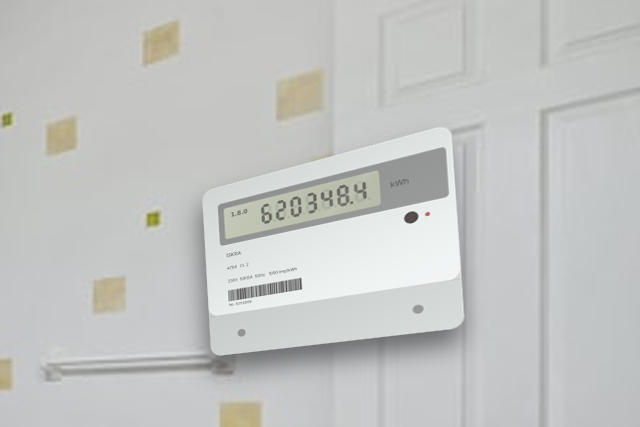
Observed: 620348.4 kWh
